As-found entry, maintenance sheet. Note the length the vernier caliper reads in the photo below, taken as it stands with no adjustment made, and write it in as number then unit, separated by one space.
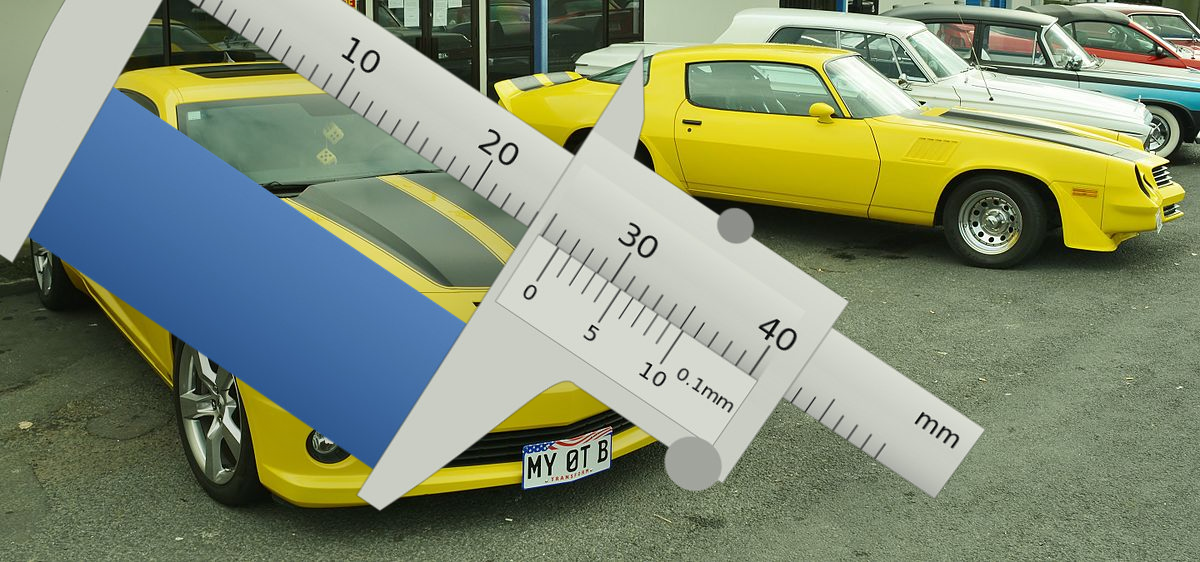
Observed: 26.2 mm
